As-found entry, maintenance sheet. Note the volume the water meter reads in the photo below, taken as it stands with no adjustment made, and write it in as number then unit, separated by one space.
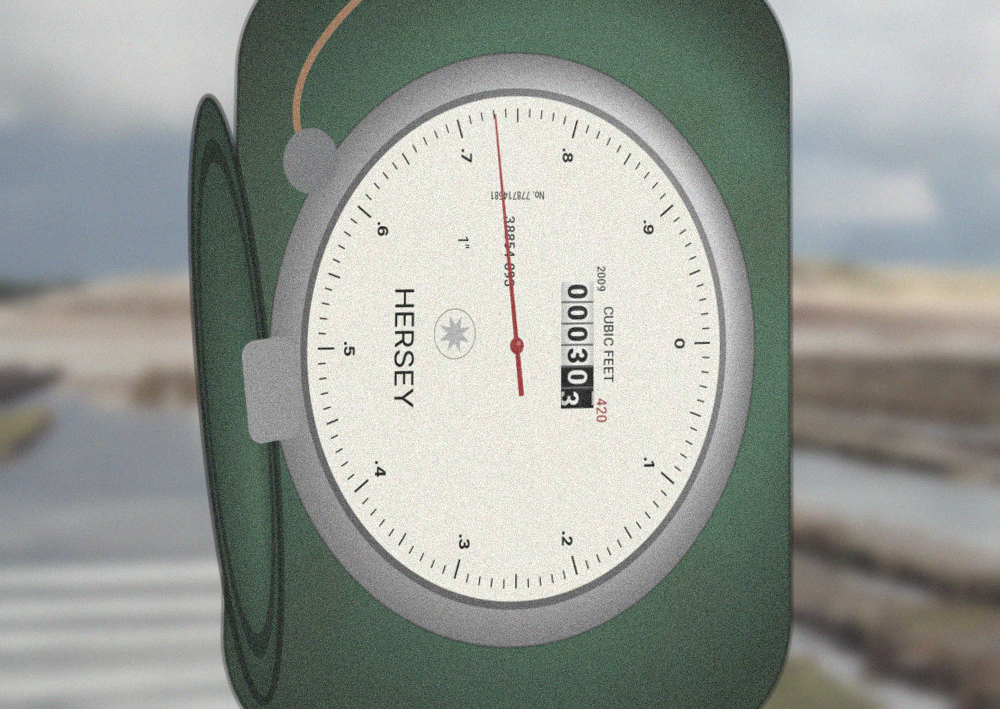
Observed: 302.73 ft³
